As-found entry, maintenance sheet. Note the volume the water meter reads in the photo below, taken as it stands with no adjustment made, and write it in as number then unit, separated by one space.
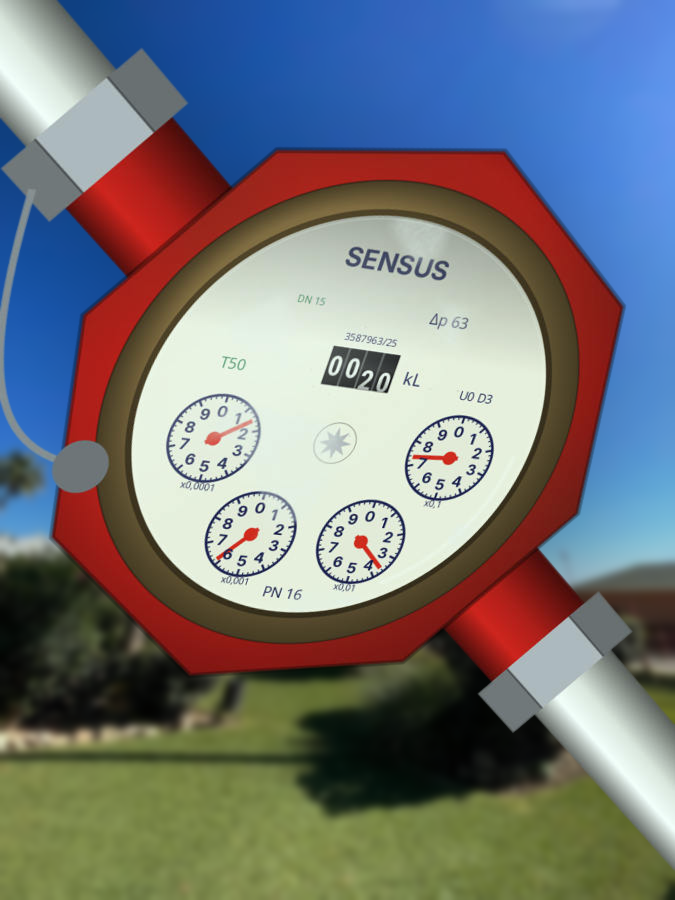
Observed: 19.7361 kL
